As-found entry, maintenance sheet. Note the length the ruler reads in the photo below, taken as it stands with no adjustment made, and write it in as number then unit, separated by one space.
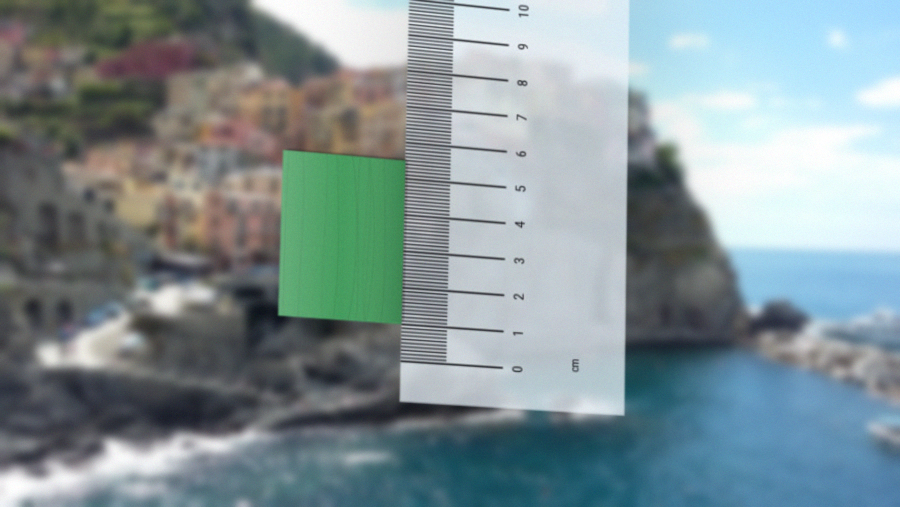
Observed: 4.5 cm
